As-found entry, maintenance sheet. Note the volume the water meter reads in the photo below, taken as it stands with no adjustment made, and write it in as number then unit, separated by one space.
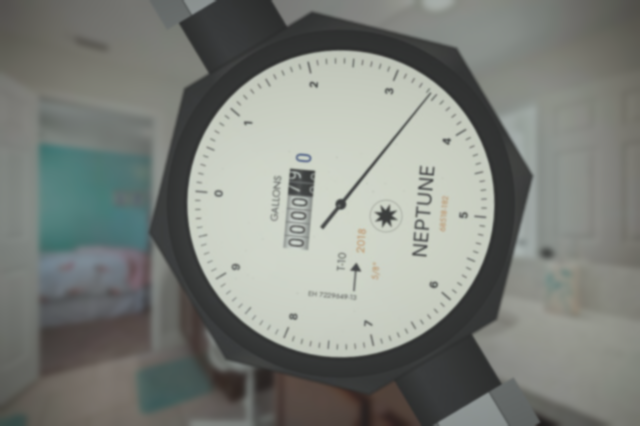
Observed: 793.4 gal
